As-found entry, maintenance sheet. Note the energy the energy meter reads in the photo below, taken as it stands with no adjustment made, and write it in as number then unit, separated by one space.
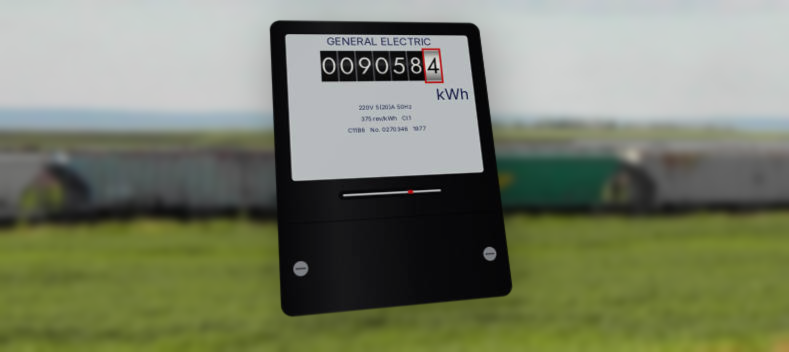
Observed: 9058.4 kWh
